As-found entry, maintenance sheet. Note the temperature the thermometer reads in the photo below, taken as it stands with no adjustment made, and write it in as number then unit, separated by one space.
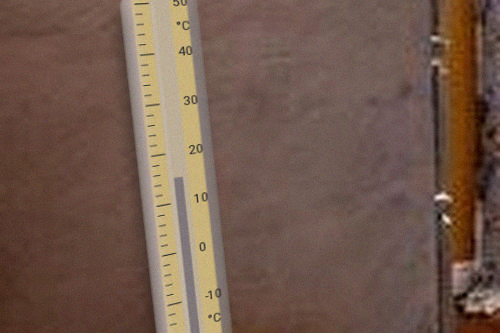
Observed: 15 °C
